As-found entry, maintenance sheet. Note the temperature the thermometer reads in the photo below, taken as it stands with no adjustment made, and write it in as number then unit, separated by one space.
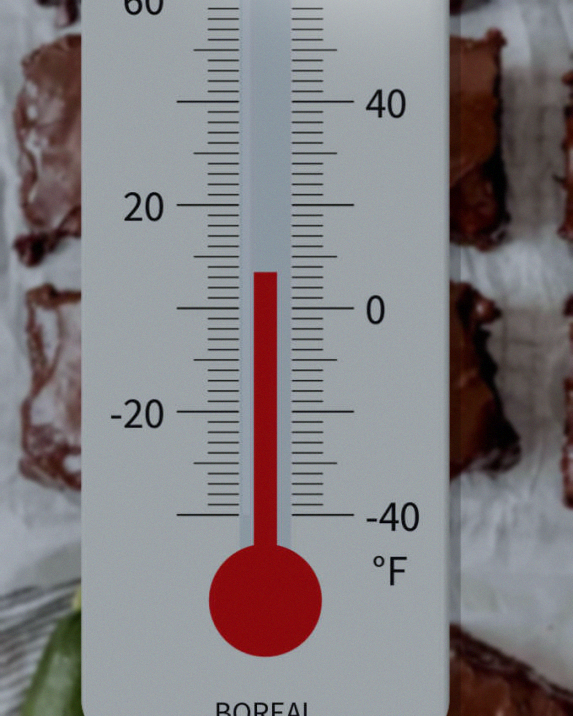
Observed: 7 °F
